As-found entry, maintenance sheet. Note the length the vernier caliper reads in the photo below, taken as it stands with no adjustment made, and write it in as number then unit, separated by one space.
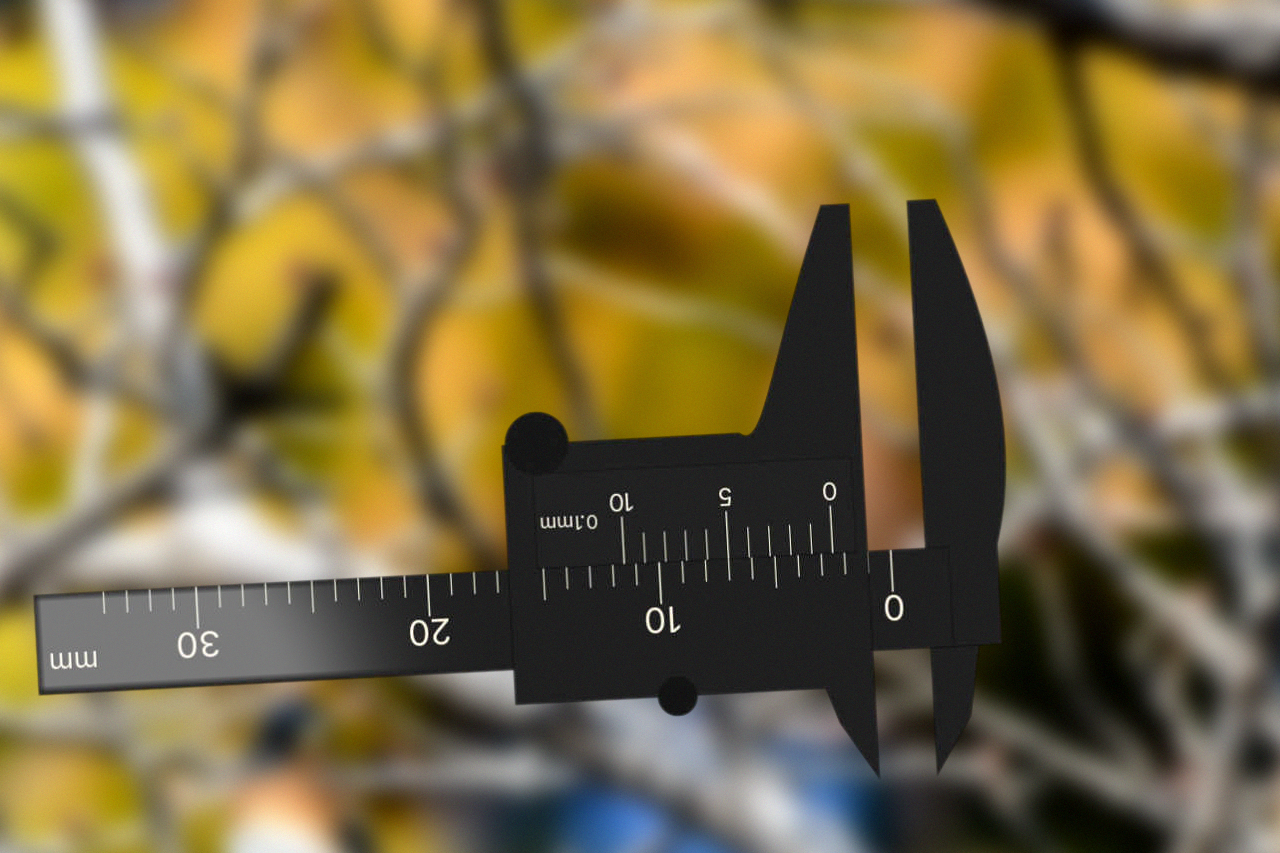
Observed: 2.5 mm
